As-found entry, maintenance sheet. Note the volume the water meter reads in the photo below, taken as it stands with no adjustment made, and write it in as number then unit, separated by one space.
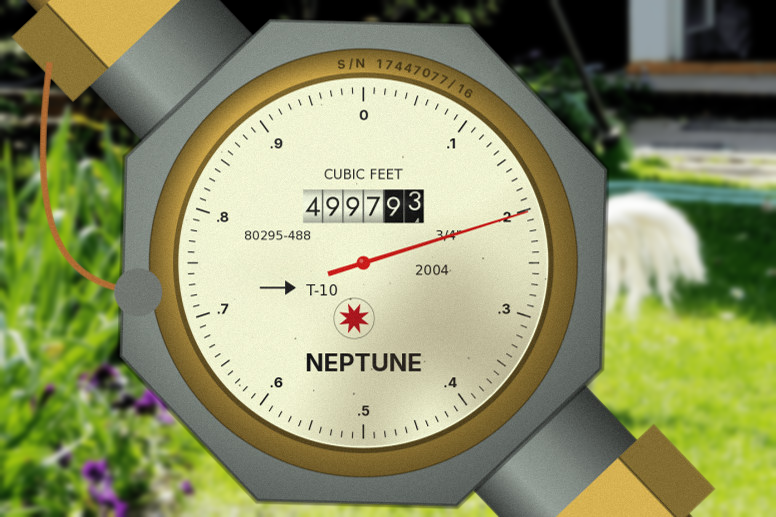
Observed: 499793.20 ft³
